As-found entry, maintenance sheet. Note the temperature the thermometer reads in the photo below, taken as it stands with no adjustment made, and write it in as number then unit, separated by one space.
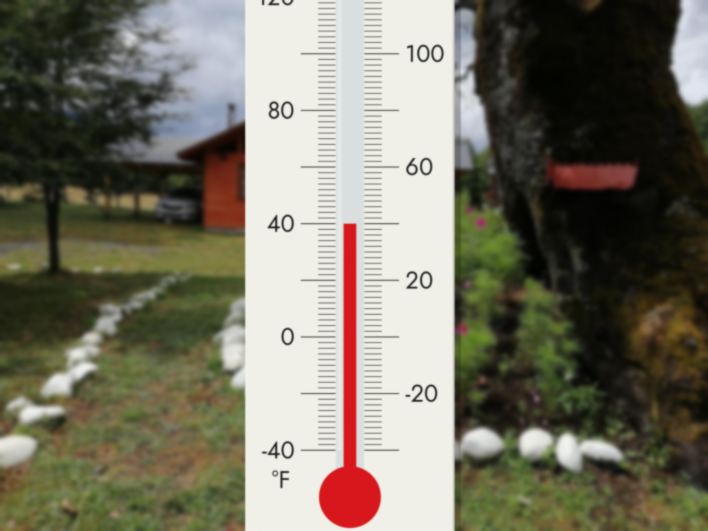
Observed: 40 °F
